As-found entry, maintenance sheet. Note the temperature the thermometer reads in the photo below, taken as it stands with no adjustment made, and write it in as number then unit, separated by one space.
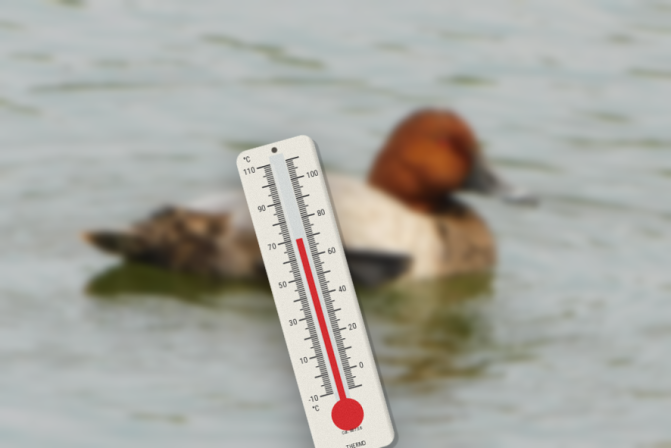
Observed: 70 °C
